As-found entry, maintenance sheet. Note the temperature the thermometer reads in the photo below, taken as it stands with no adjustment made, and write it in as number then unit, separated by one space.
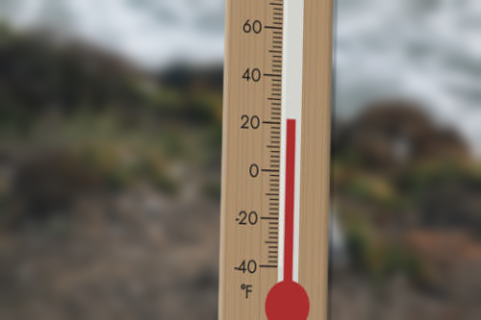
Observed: 22 °F
